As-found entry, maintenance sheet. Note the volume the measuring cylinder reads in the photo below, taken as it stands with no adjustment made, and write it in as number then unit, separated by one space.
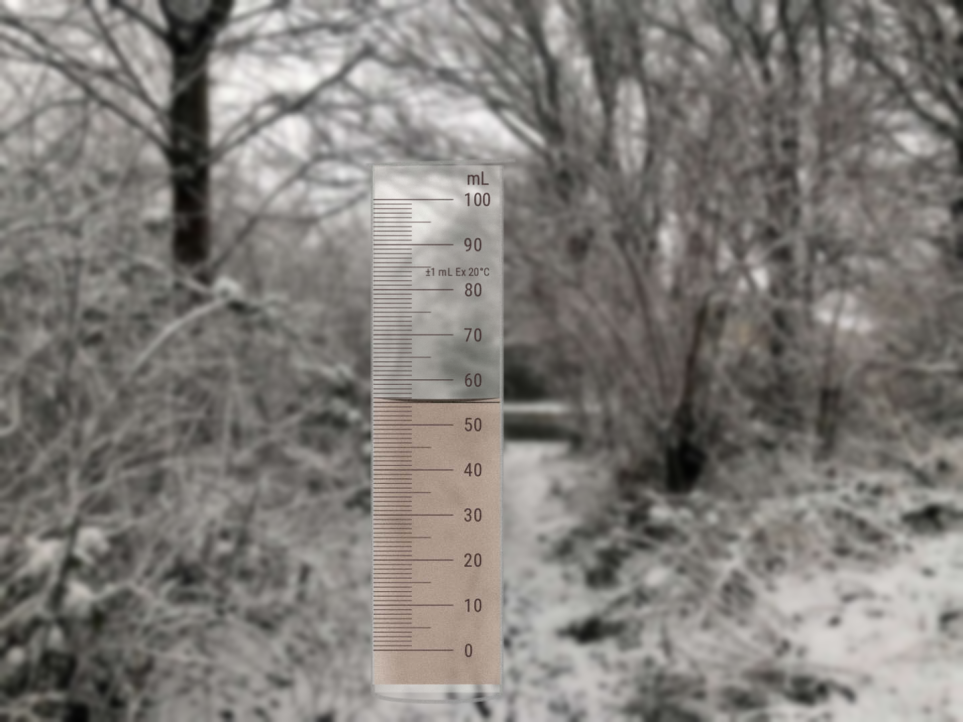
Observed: 55 mL
